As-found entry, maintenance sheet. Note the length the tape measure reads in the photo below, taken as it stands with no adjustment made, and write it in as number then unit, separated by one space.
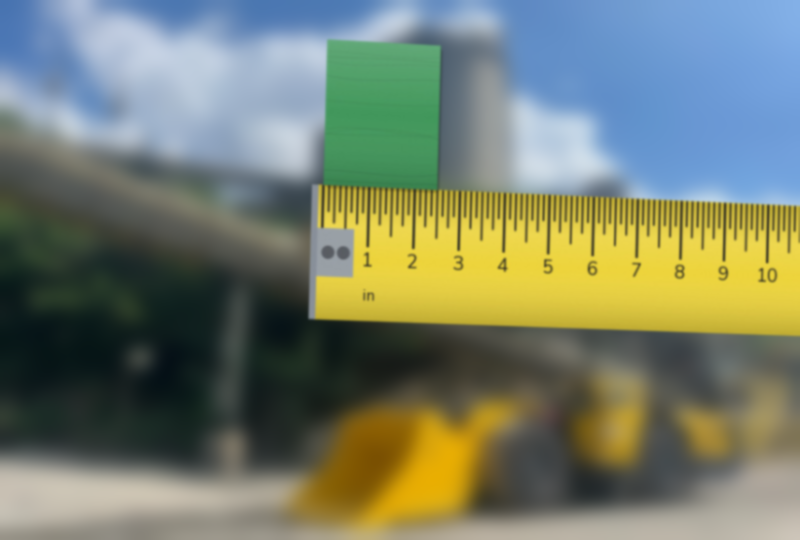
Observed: 2.5 in
